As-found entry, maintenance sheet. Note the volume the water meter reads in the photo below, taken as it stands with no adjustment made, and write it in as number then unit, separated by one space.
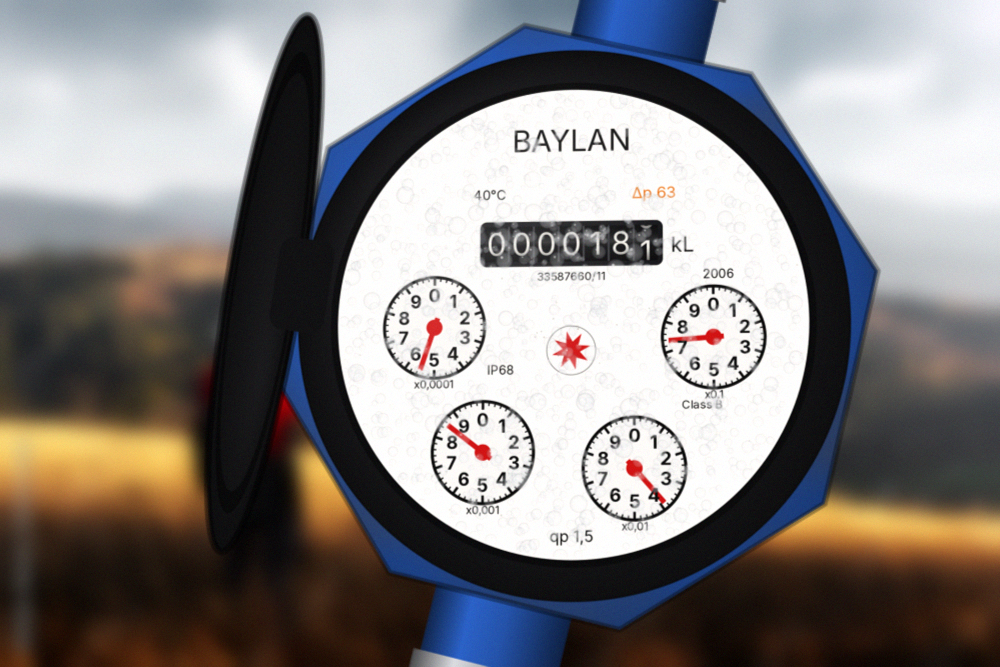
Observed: 180.7385 kL
